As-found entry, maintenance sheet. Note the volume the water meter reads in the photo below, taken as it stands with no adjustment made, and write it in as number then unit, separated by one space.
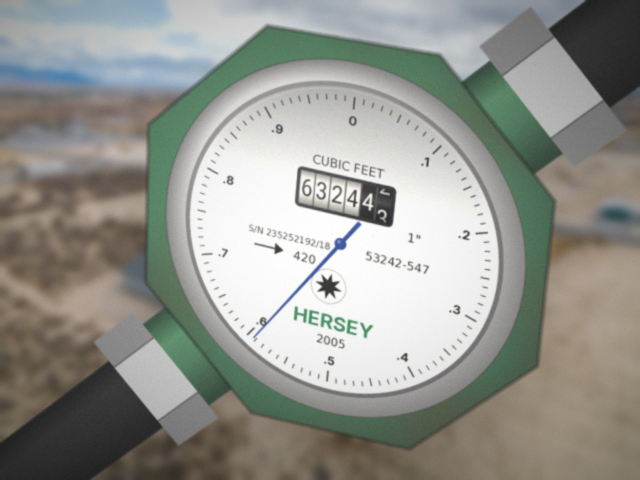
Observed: 632442.59 ft³
